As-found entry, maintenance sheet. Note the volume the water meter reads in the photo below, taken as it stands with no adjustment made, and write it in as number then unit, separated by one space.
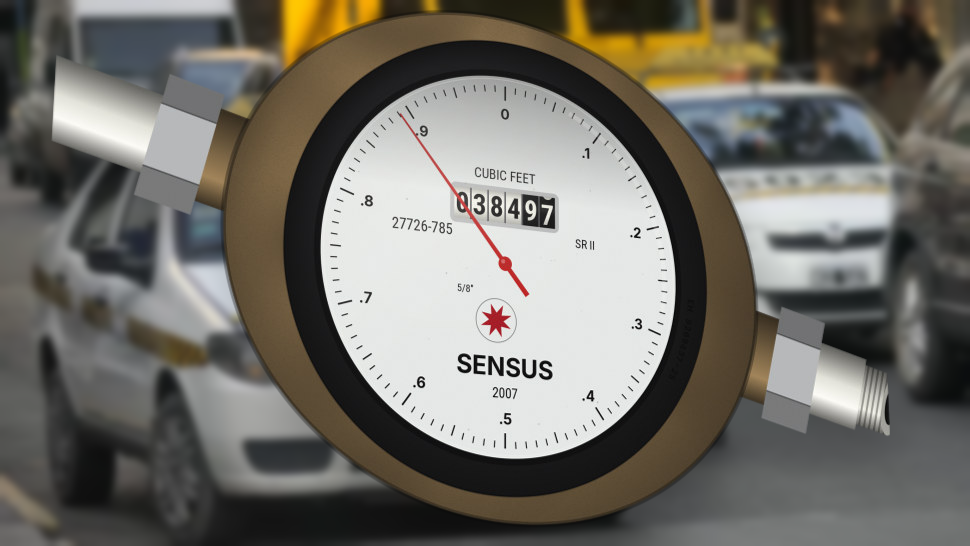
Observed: 38496.89 ft³
